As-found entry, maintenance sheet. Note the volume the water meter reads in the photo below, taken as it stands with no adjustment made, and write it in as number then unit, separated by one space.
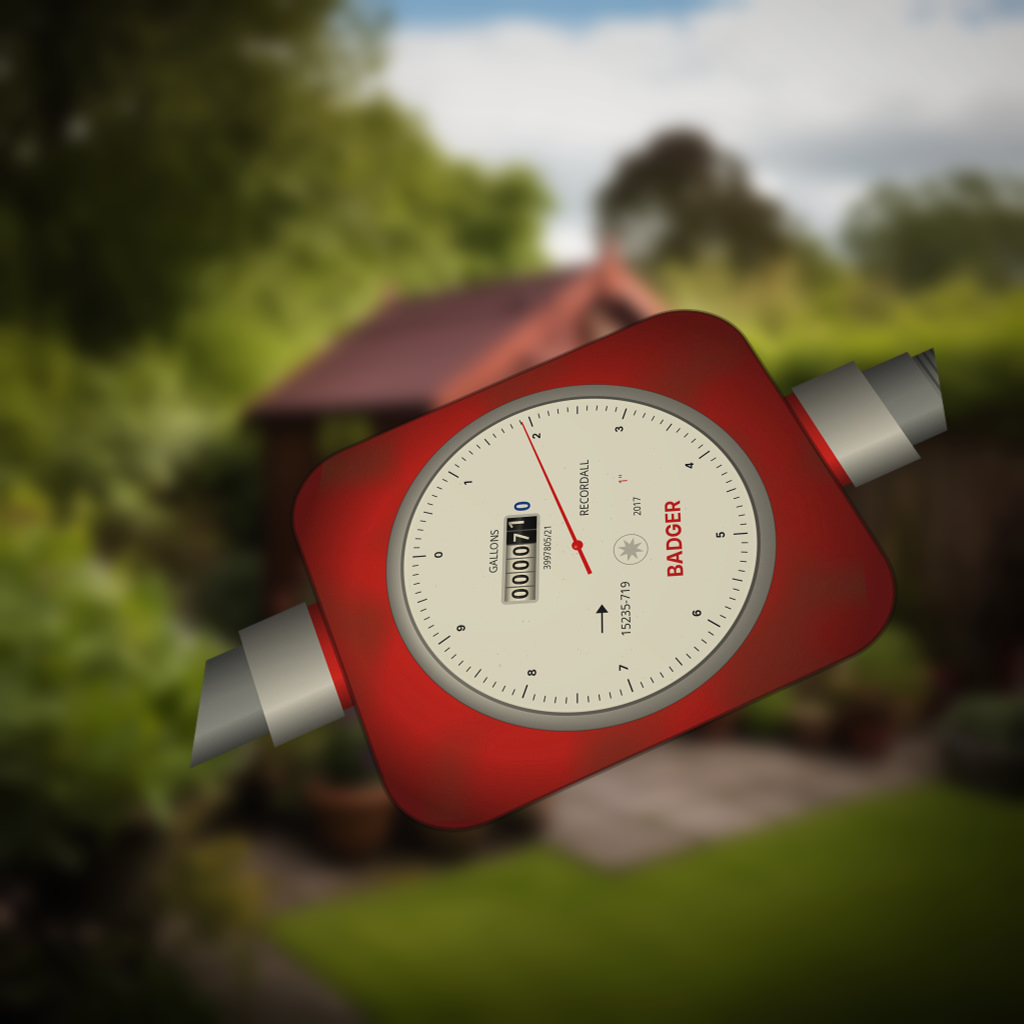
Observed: 711.9 gal
